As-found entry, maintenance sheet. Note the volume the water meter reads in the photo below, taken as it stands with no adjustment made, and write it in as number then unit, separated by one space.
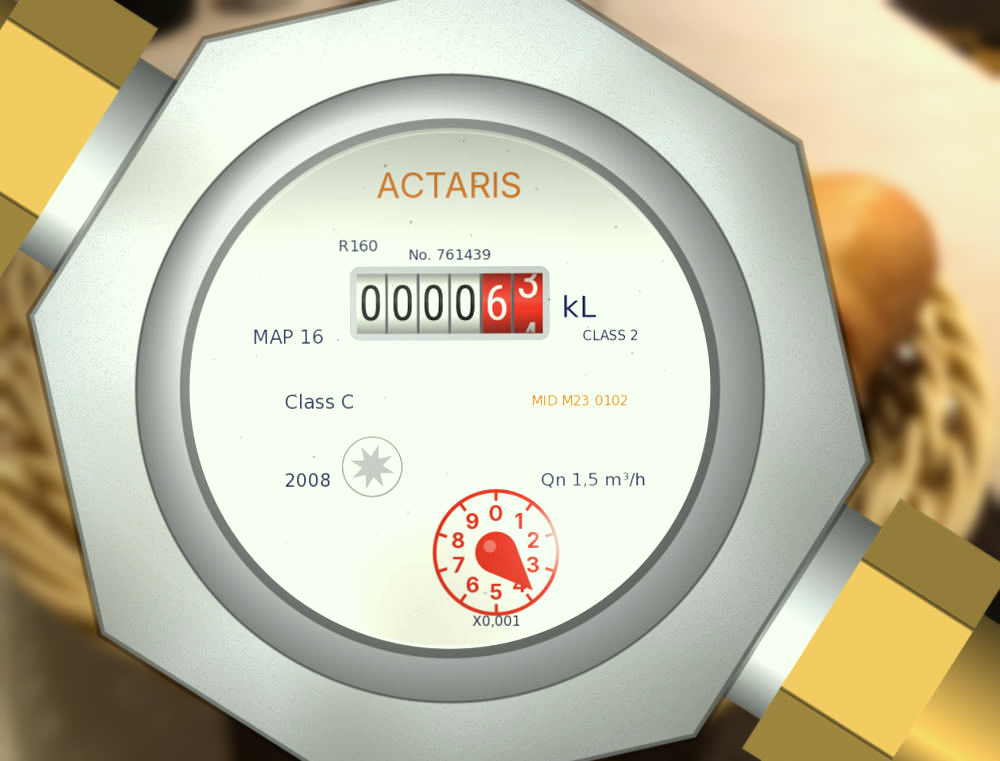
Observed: 0.633 kL
